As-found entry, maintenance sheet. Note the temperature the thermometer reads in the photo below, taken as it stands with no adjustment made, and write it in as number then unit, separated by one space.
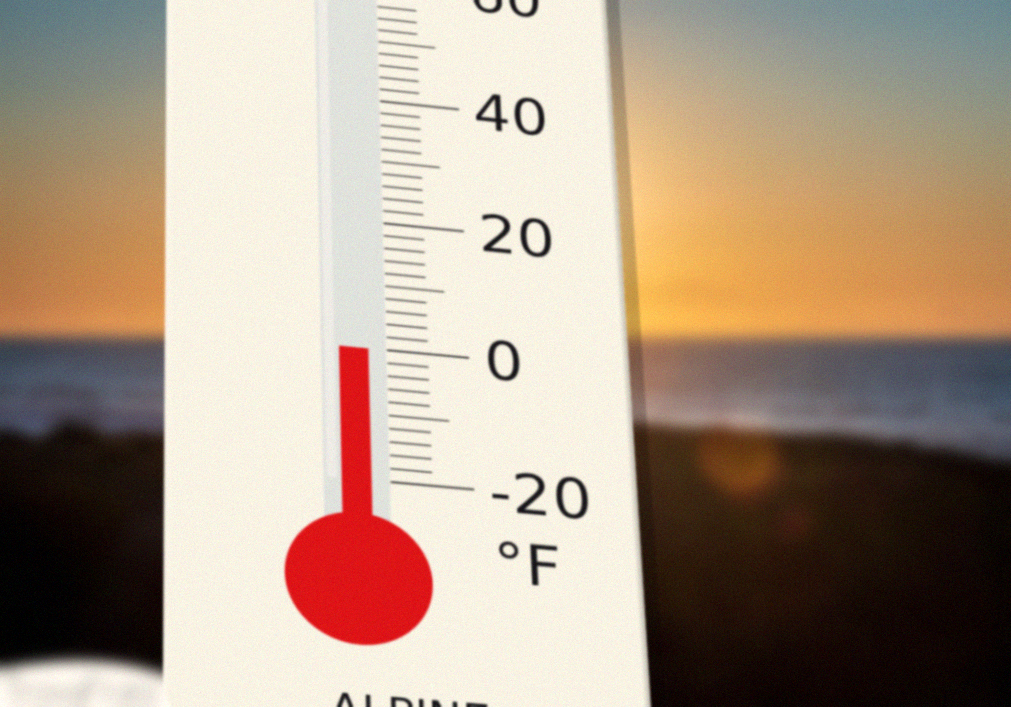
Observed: 0 °F
